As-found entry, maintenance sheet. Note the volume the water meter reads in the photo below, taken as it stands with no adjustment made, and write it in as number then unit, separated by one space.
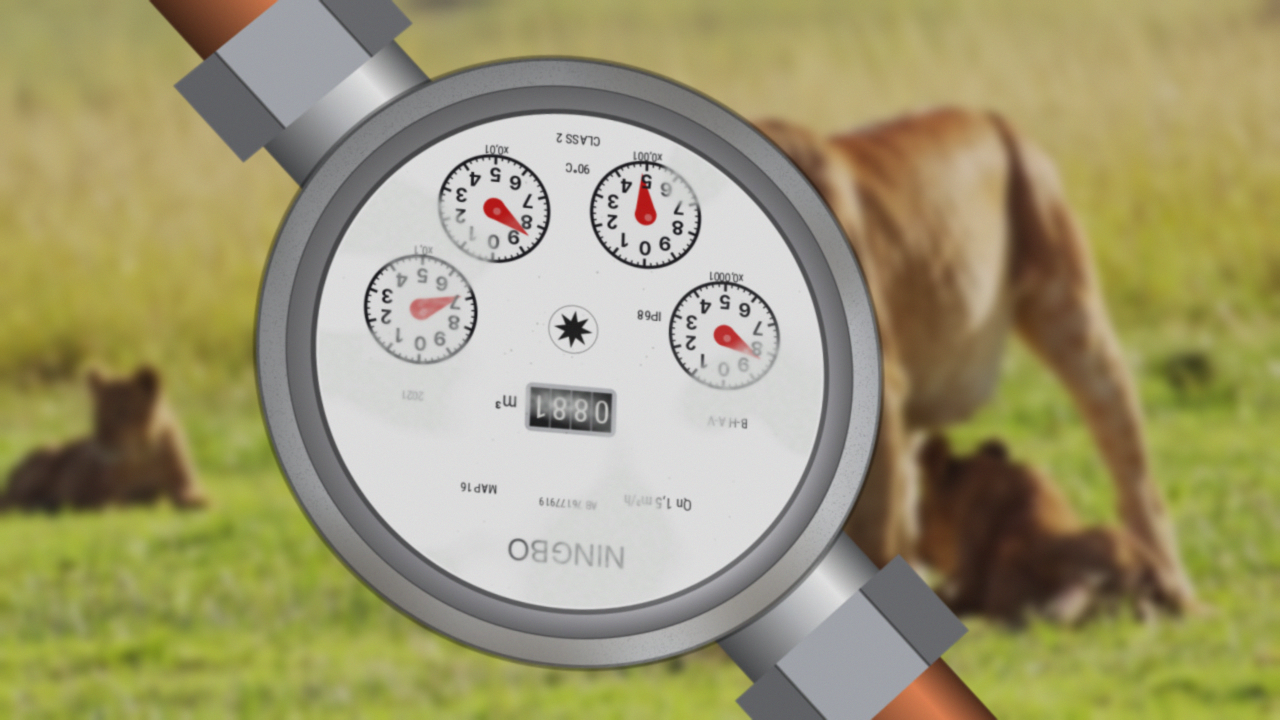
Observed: 881.6848 m³
